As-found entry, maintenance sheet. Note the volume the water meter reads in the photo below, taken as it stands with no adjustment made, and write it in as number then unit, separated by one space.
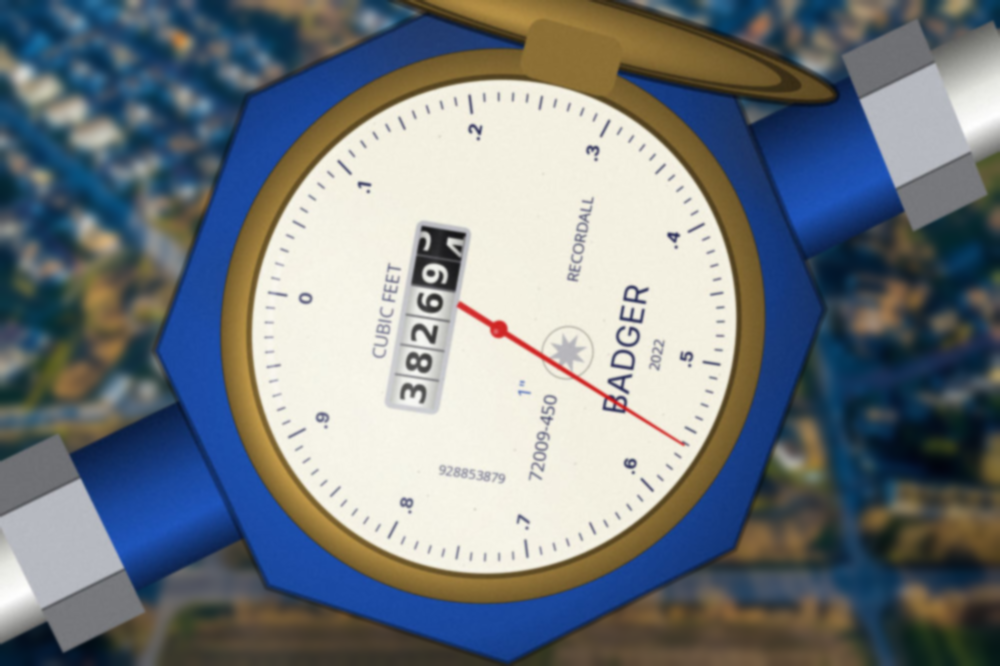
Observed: 382693.56 ft³
